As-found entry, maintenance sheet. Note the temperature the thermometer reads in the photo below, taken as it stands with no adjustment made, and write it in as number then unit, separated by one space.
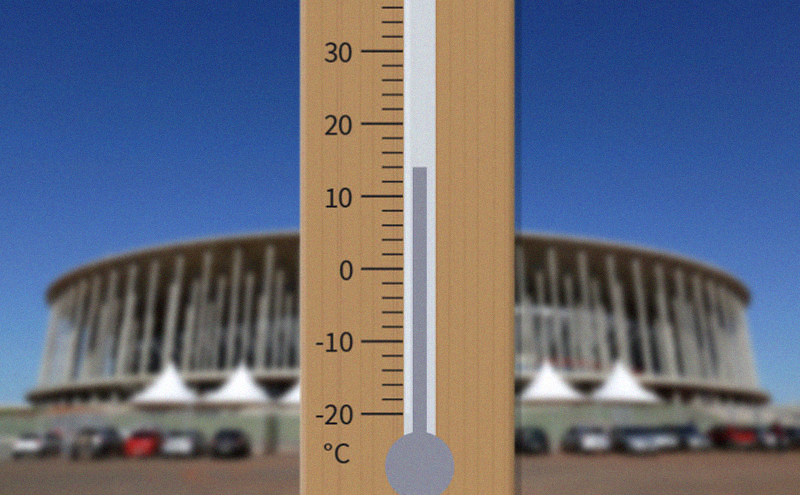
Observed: 14 °C
